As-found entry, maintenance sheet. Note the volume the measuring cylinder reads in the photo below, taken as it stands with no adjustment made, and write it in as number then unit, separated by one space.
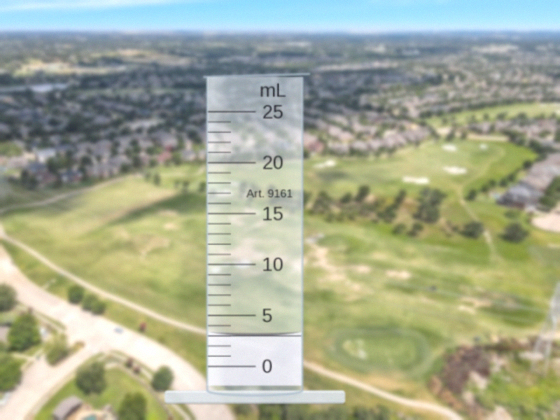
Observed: 3 mL
